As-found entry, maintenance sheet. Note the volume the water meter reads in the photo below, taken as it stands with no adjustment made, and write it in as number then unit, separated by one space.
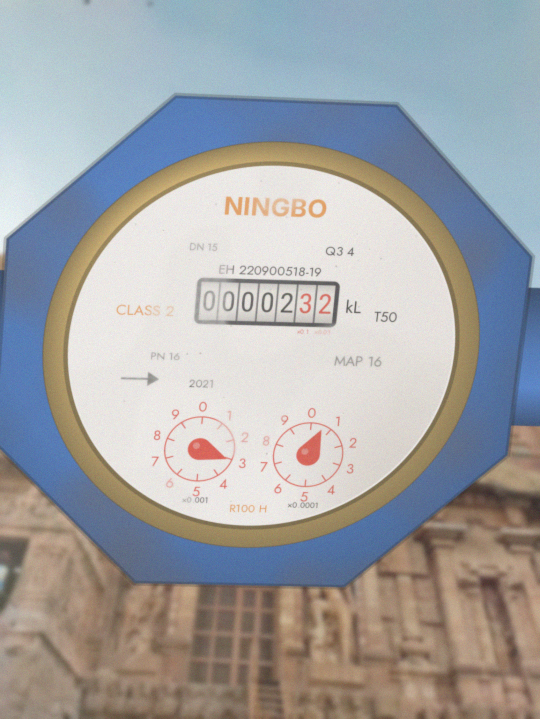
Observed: 2.3230 kL
